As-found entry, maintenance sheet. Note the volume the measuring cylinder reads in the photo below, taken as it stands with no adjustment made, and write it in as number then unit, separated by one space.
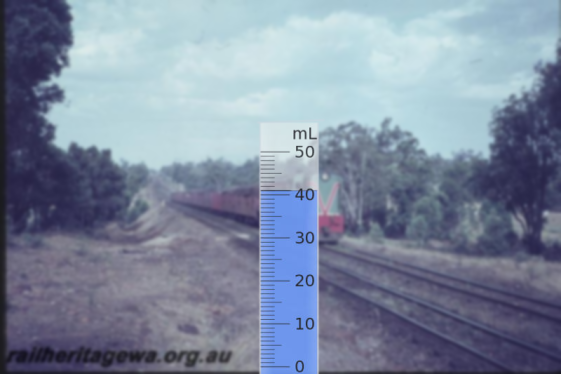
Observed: 41 mL
